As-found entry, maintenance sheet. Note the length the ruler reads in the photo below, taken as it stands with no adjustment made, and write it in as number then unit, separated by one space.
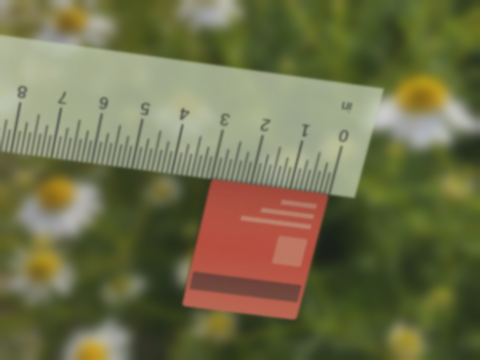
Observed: 3 in
